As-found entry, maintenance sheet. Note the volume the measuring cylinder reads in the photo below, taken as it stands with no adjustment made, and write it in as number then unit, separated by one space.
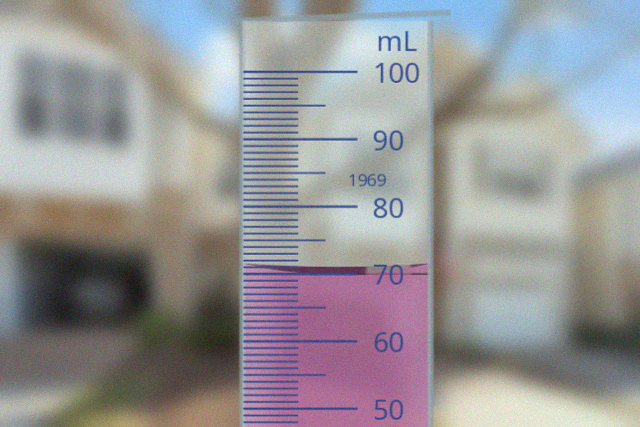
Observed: 70 mL
